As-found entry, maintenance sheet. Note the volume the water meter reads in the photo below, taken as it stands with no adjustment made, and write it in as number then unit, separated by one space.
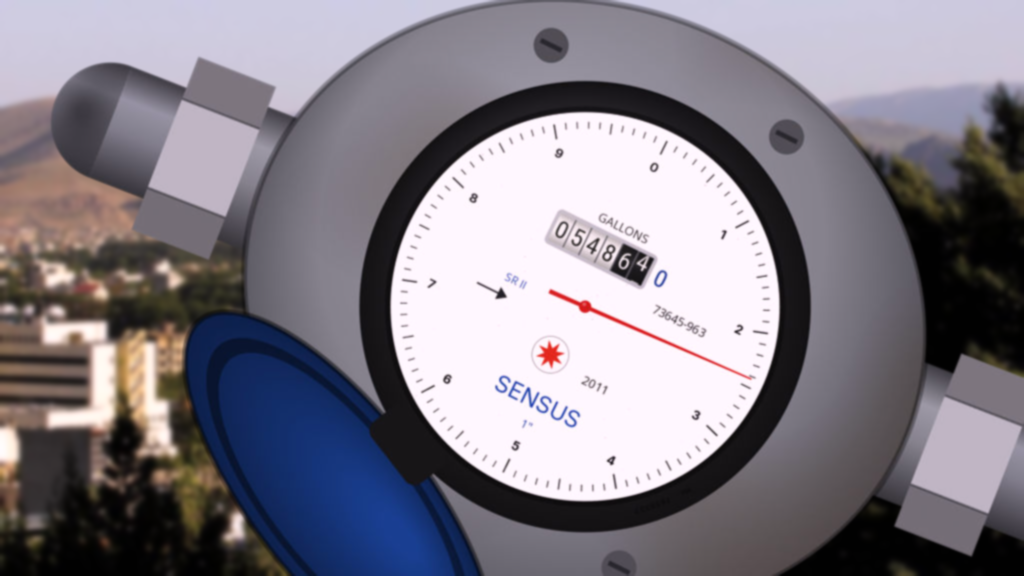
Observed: 548642.4 gal
